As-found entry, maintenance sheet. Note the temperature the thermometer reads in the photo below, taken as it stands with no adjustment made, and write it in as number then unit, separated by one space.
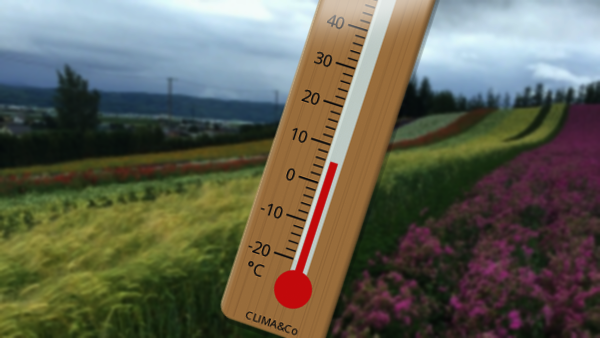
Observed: 6 °C
